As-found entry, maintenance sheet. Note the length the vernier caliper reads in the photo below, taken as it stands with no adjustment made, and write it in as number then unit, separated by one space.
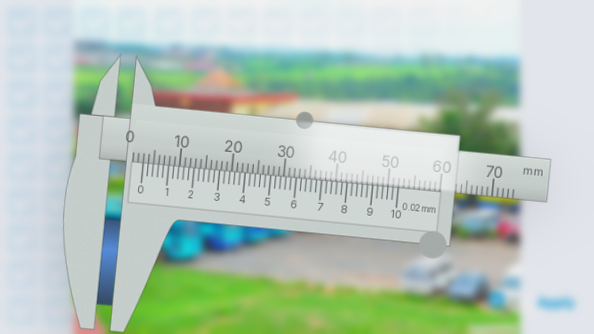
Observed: 3.0 mm
